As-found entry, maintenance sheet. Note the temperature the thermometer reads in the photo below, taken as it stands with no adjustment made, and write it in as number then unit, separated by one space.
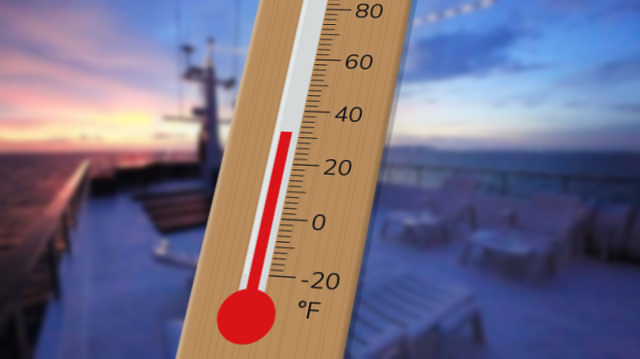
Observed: 32 °F
